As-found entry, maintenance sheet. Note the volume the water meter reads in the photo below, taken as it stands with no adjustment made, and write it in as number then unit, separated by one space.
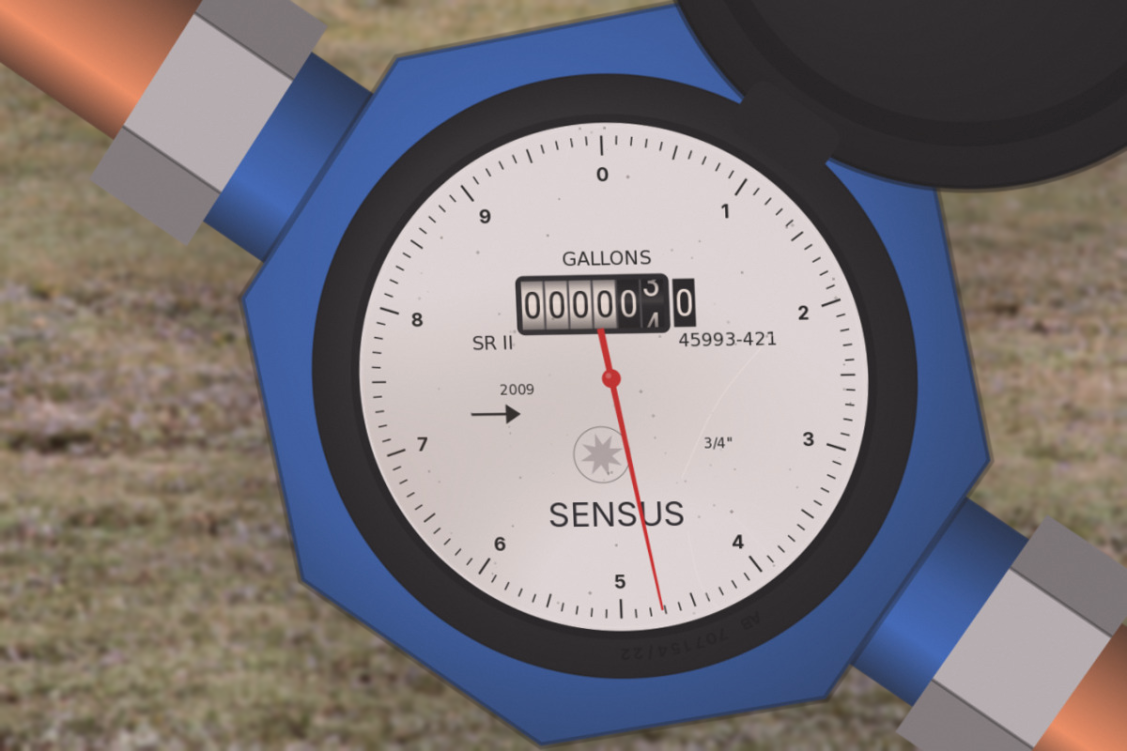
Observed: 34.7 gal
